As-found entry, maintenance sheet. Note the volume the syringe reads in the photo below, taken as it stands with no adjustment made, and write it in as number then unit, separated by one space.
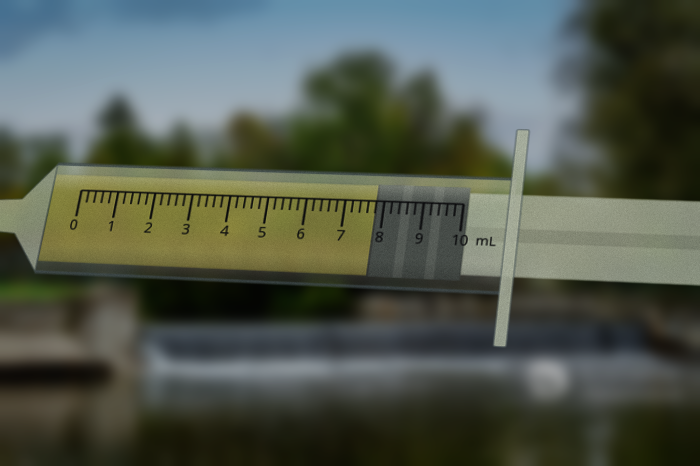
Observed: 7.8 mL
